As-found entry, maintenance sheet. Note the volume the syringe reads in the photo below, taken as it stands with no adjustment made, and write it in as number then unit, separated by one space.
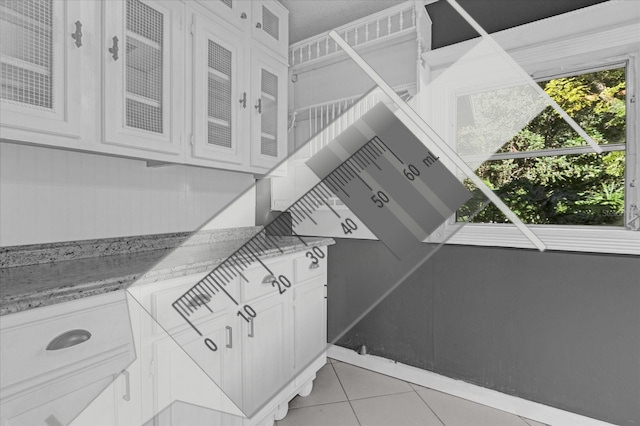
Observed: 43 mL
